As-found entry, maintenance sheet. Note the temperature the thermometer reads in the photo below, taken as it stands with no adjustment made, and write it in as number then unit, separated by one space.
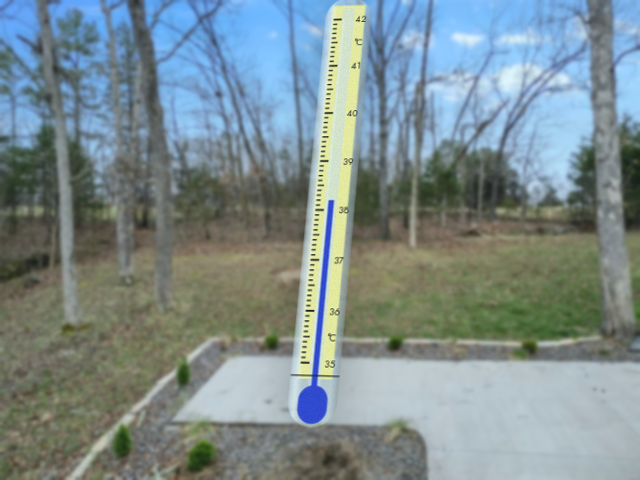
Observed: 38.2 °C
